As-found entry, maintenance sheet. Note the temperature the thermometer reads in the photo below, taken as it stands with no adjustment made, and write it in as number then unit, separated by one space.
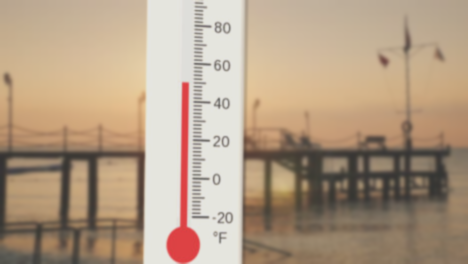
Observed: 50 °F
